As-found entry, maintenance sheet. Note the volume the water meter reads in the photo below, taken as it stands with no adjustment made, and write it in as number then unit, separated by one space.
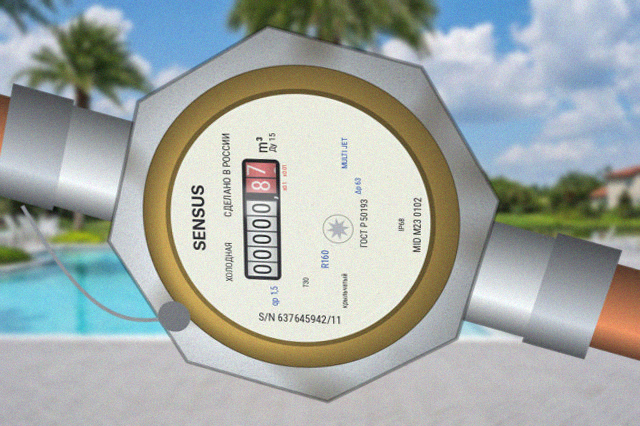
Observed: 0.87 m³
